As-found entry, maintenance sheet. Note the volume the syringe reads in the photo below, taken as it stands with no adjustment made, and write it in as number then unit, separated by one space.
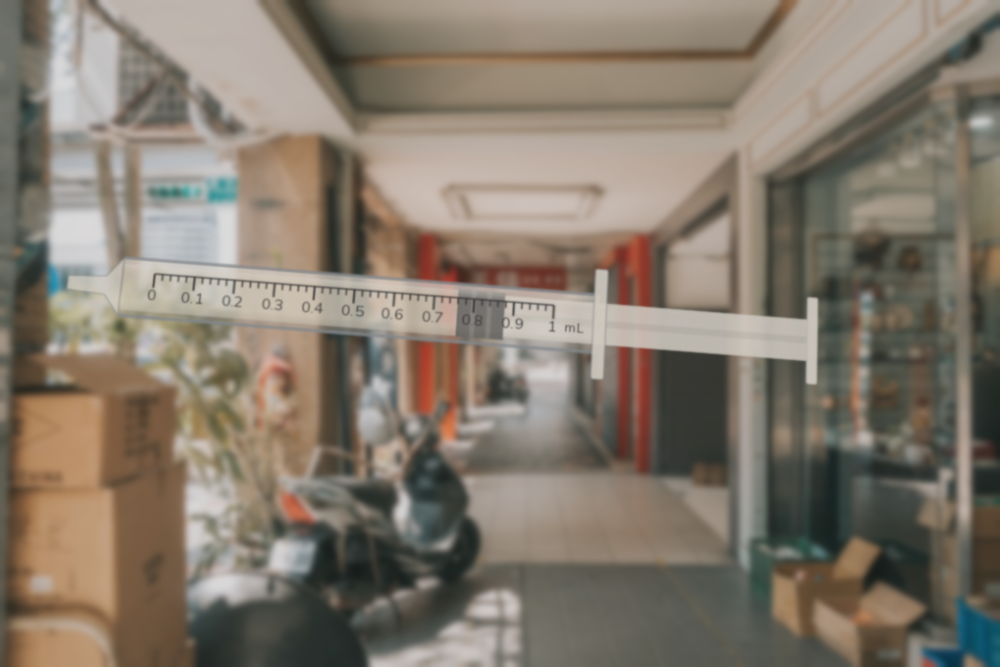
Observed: 0.76 mL
